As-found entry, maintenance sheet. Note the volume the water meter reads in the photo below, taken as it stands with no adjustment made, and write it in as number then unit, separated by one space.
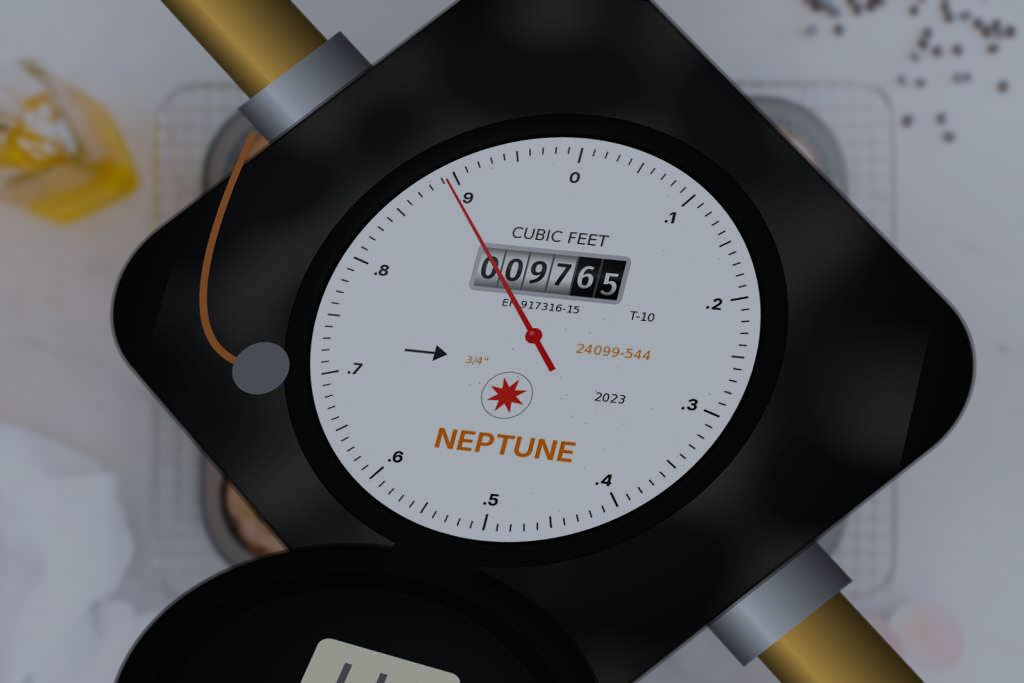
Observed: 9764.89 ft³
